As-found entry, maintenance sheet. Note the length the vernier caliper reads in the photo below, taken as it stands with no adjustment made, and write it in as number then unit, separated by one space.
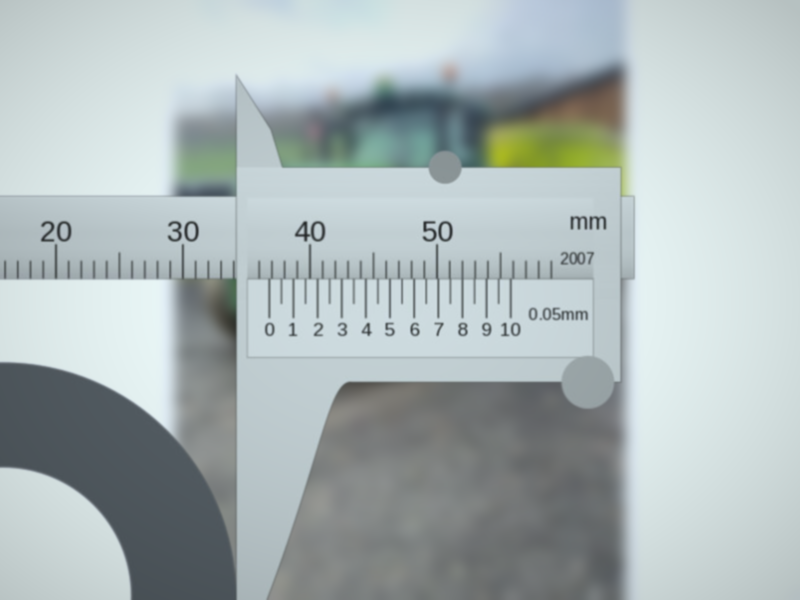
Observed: 36.8 mm
